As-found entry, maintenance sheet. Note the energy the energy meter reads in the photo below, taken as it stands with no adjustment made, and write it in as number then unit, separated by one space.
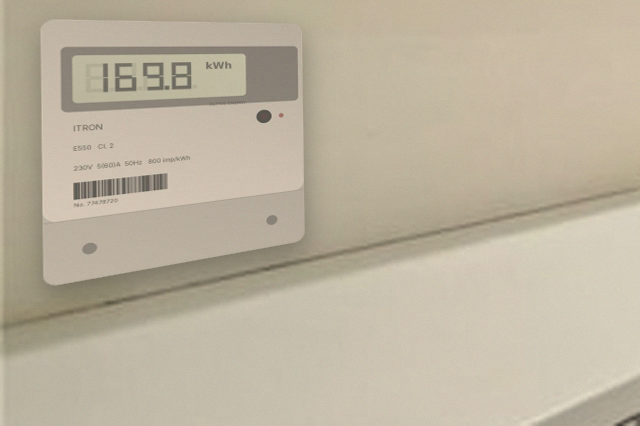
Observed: 169.8 kWh
